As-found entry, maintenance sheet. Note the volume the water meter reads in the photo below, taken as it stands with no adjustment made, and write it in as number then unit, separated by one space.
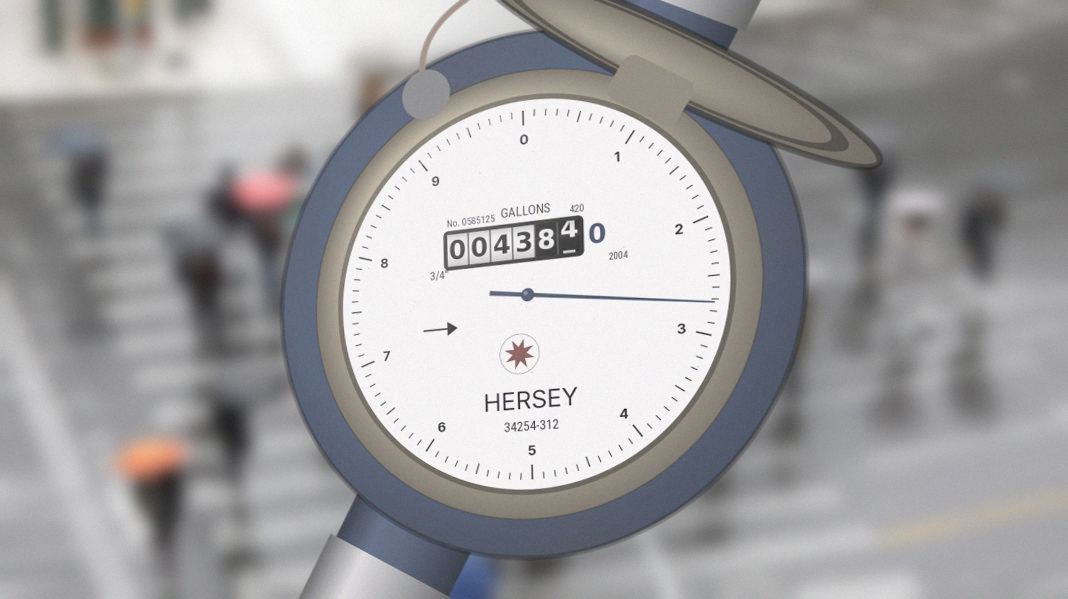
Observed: 43842.7 gal
